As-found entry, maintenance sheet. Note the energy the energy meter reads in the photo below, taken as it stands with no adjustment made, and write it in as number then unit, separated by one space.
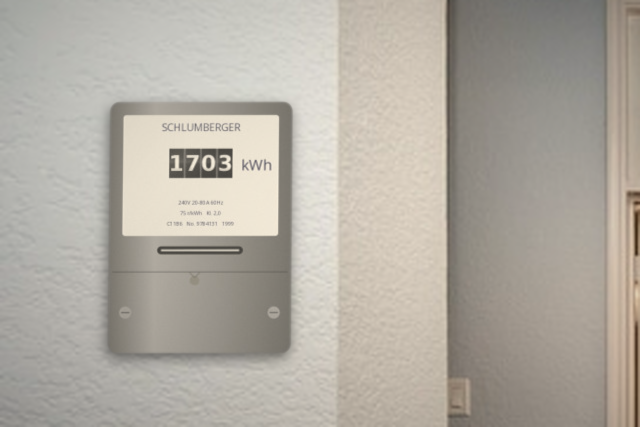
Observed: 1703 kWh
